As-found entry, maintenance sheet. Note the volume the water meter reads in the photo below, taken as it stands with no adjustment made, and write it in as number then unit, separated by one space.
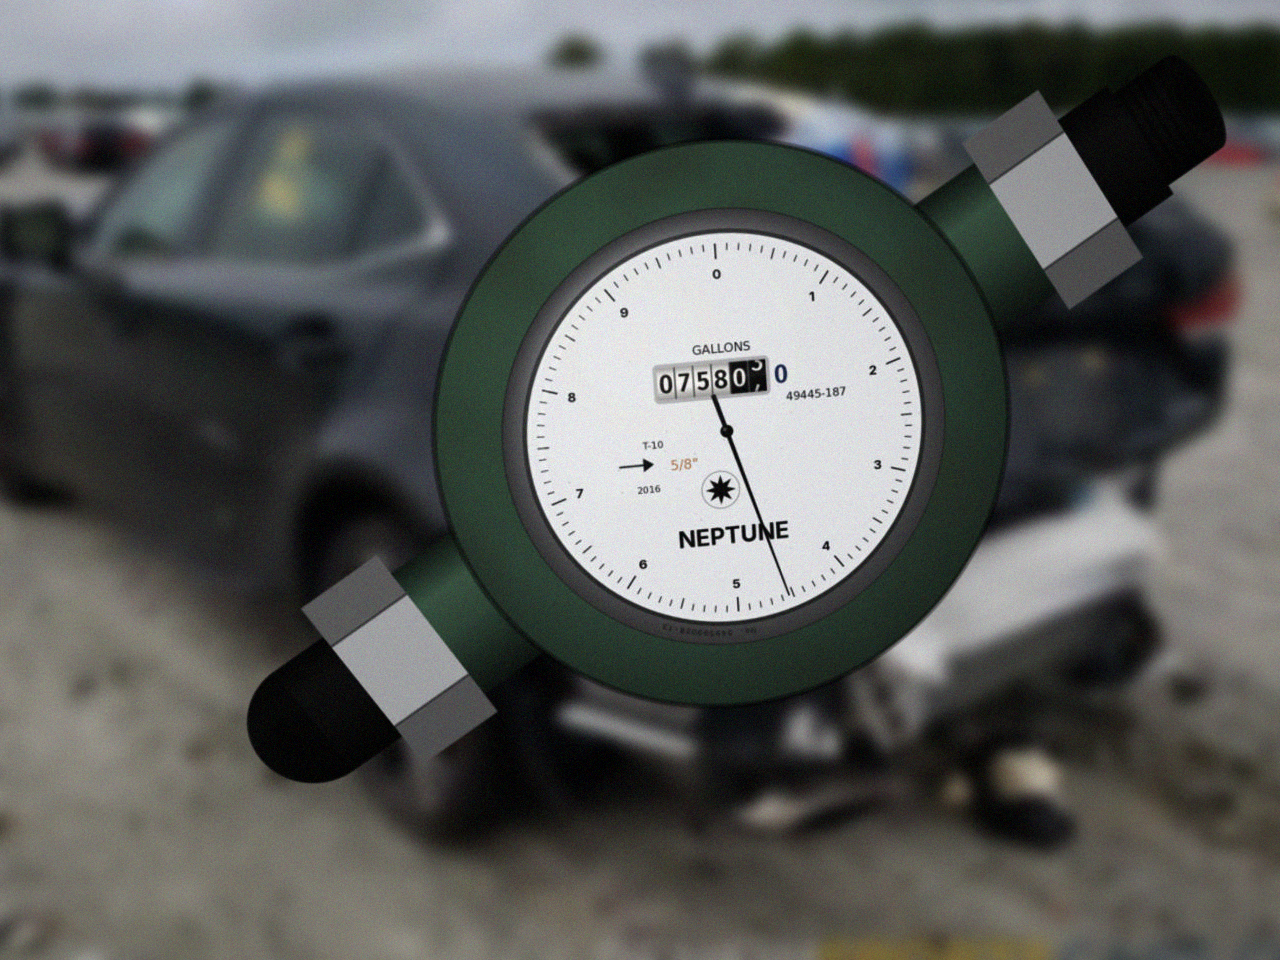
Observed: 758034.5 gal
